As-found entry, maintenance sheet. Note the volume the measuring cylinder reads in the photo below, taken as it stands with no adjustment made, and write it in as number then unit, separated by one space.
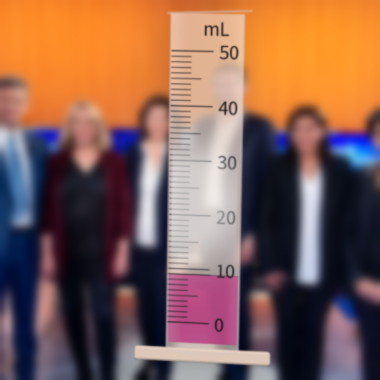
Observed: 9 mL
